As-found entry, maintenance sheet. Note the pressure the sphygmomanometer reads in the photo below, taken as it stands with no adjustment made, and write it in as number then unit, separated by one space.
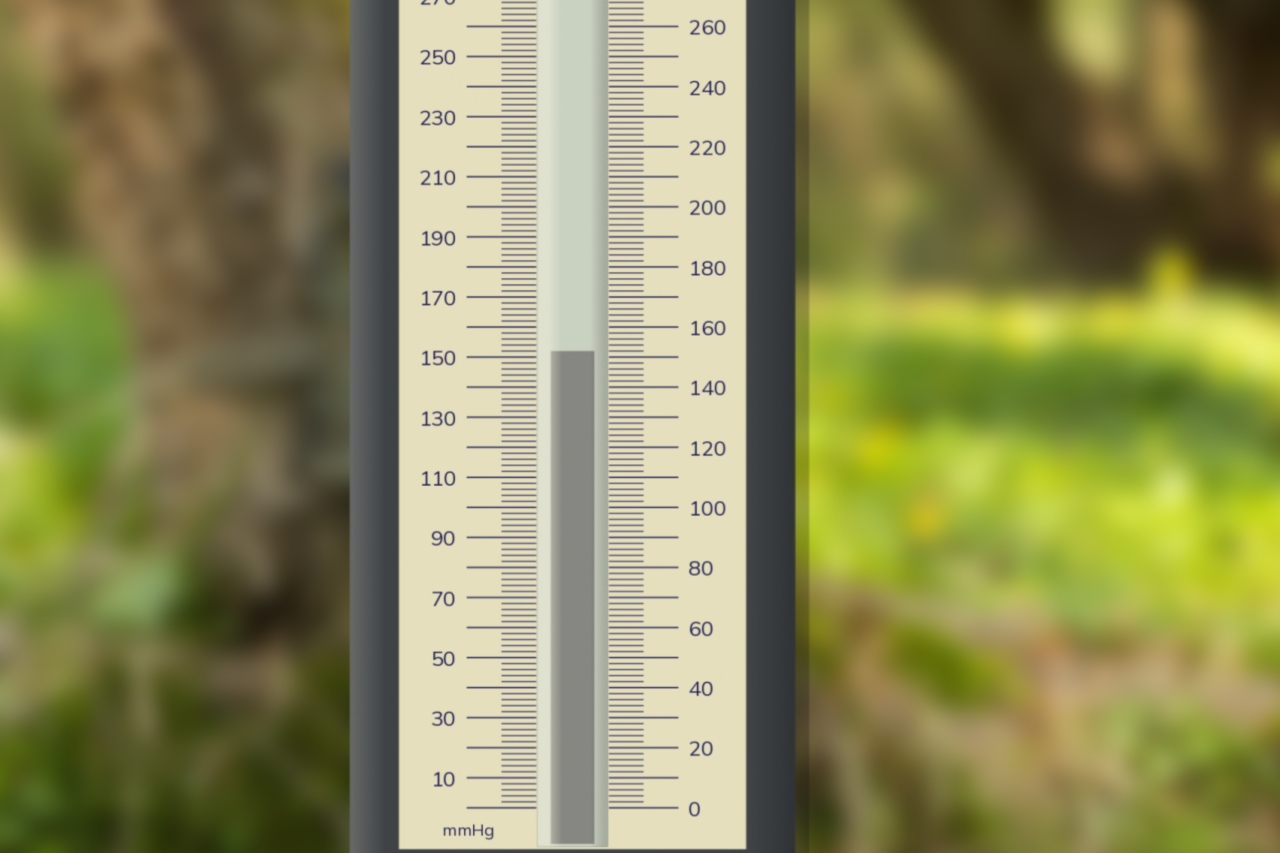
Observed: 152 mmHg
